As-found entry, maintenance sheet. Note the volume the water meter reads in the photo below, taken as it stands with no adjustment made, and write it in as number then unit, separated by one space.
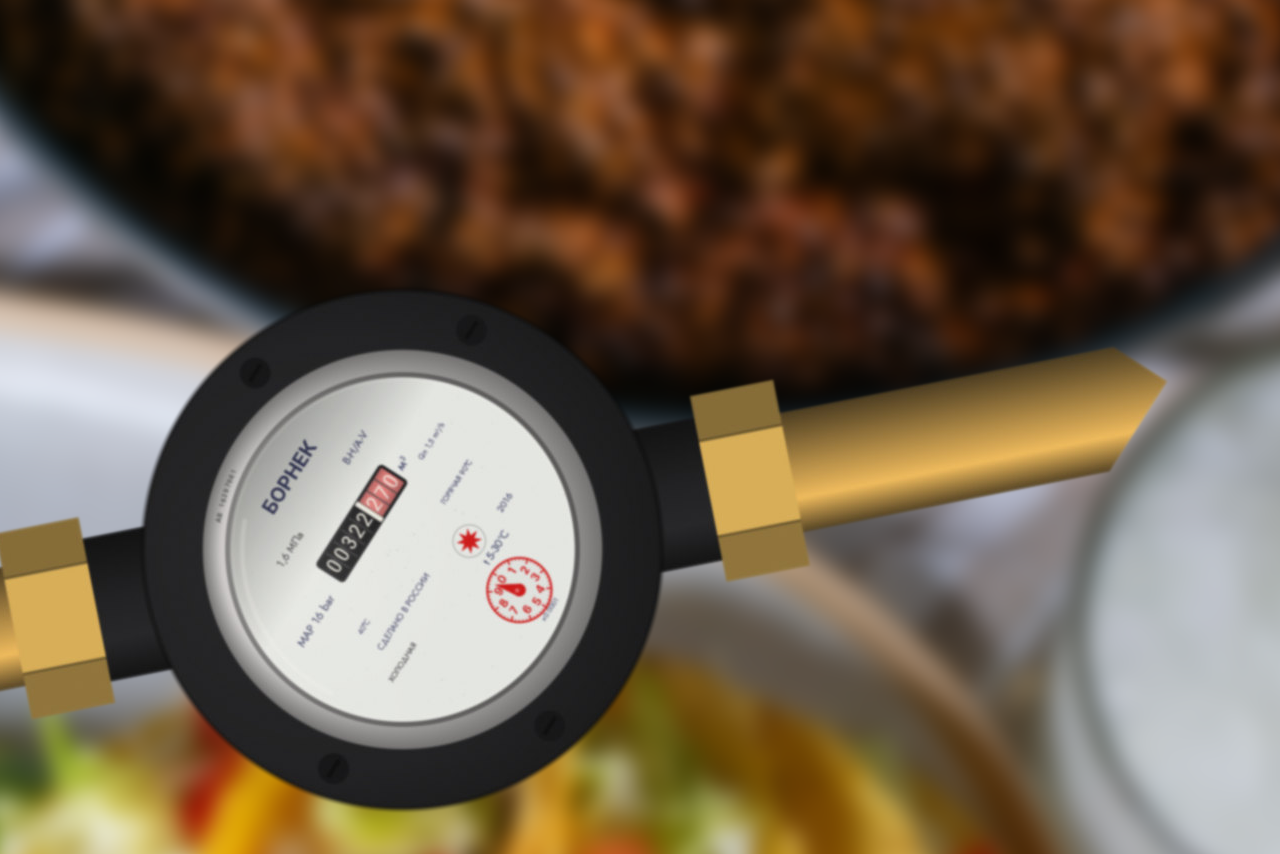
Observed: 322.2699 m³
